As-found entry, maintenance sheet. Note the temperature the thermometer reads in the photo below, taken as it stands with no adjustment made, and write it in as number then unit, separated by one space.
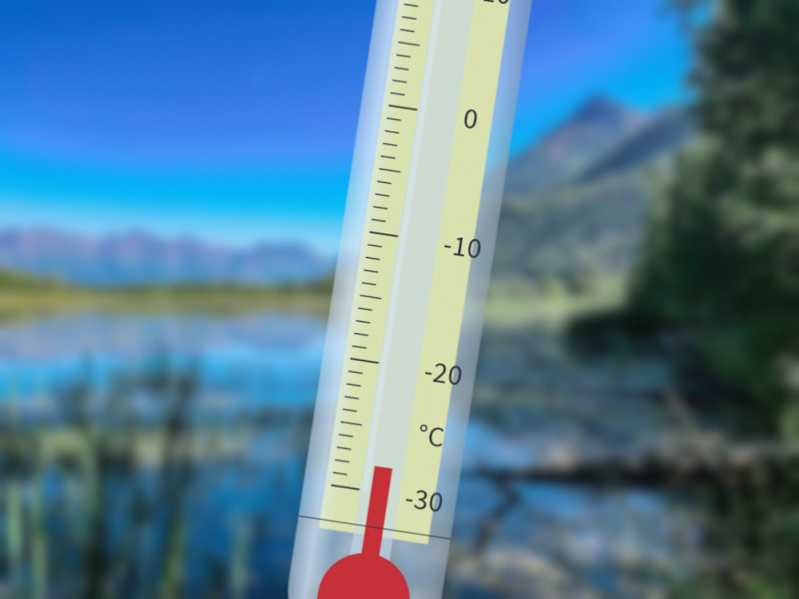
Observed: -28 °C
